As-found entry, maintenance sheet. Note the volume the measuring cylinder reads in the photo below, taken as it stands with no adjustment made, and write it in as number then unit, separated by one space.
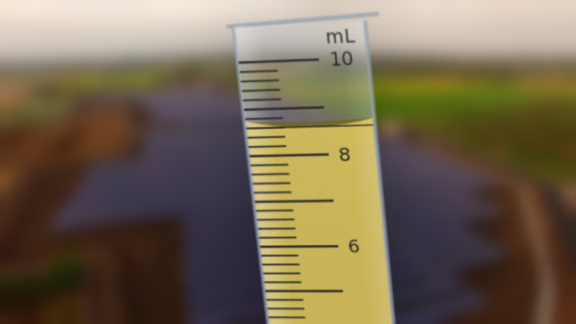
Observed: 8.6 mL
